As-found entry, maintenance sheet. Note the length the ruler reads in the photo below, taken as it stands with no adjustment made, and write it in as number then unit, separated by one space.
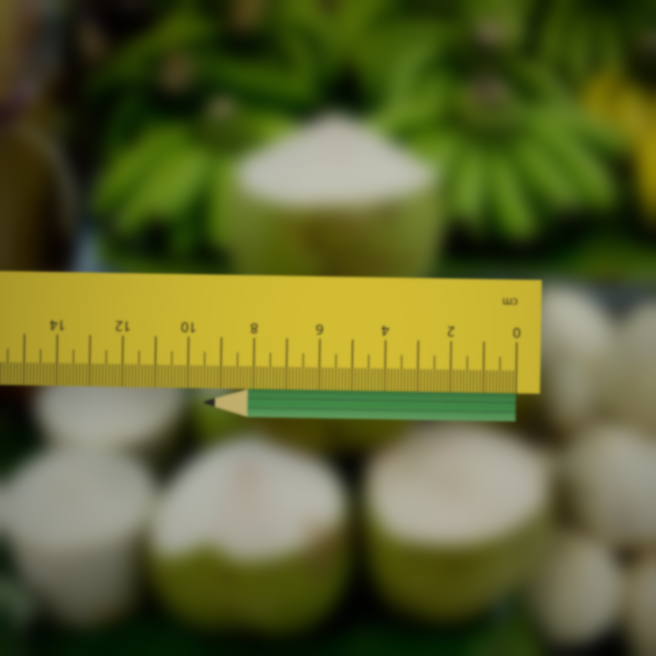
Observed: 9.5 cm
